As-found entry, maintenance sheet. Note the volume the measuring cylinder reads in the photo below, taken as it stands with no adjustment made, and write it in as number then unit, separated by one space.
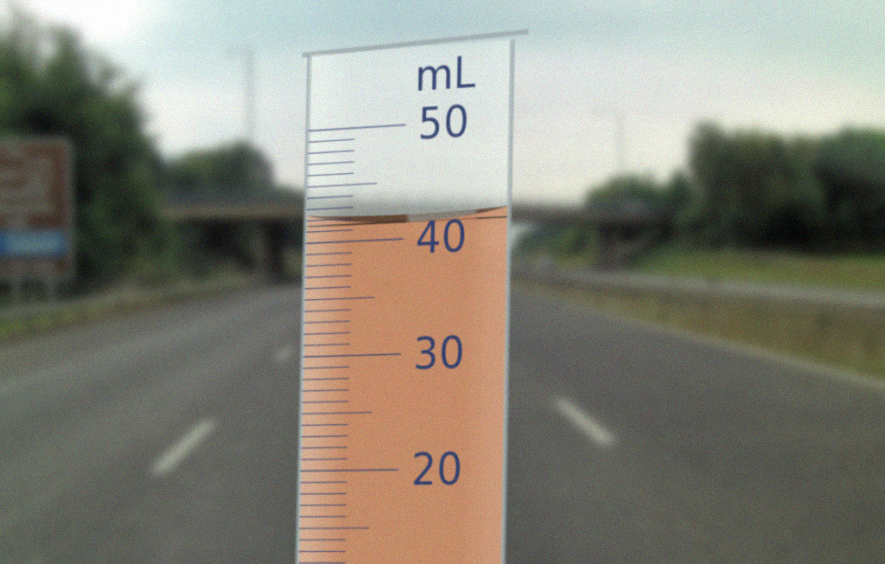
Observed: 41.5 mL
